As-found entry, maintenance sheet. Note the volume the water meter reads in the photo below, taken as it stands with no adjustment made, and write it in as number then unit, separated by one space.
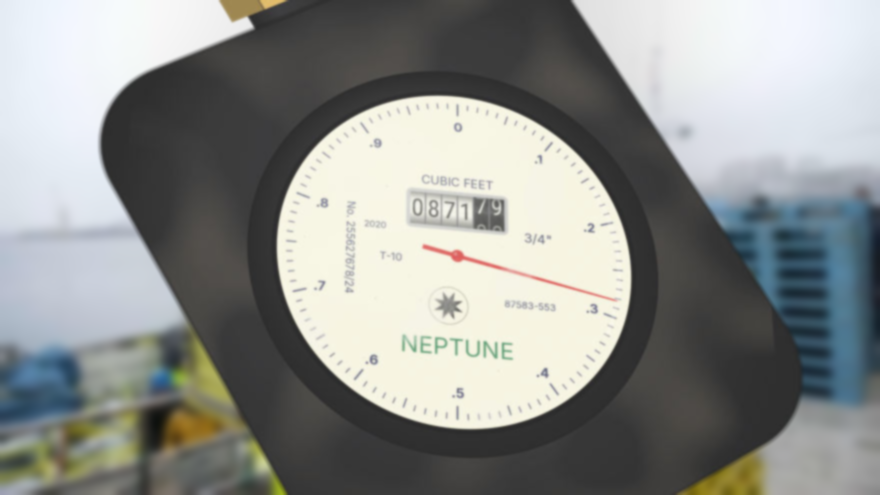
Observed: 87179.28 ft³
